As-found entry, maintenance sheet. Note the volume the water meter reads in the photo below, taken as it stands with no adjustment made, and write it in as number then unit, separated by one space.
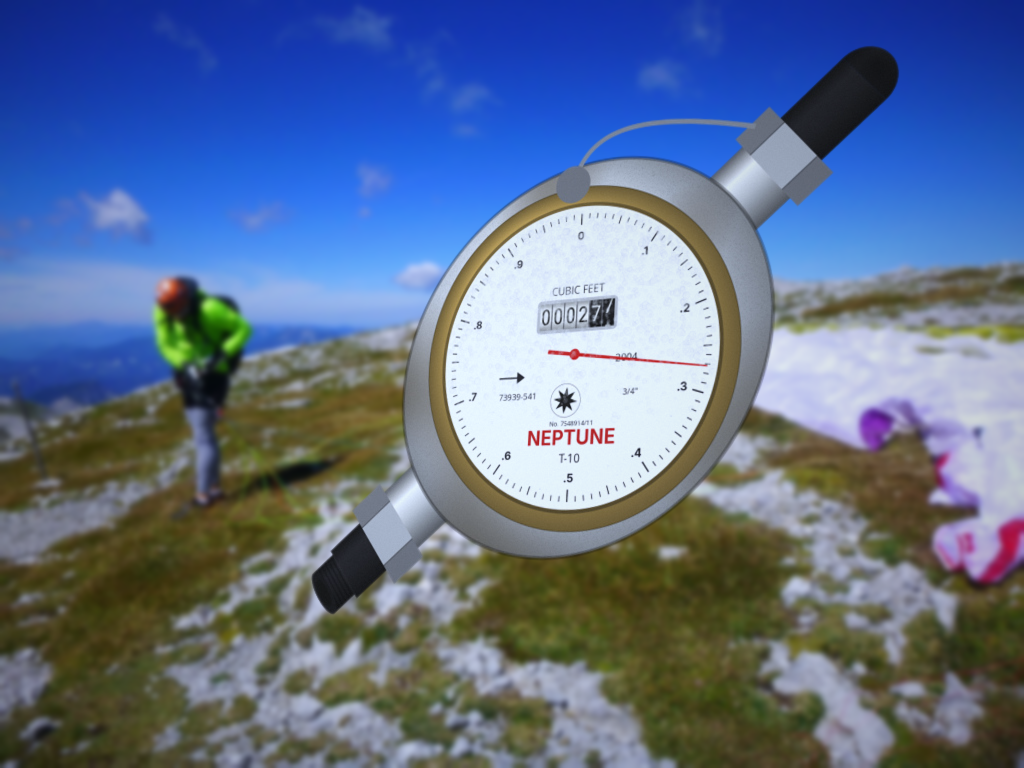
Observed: 277.27 ft³
